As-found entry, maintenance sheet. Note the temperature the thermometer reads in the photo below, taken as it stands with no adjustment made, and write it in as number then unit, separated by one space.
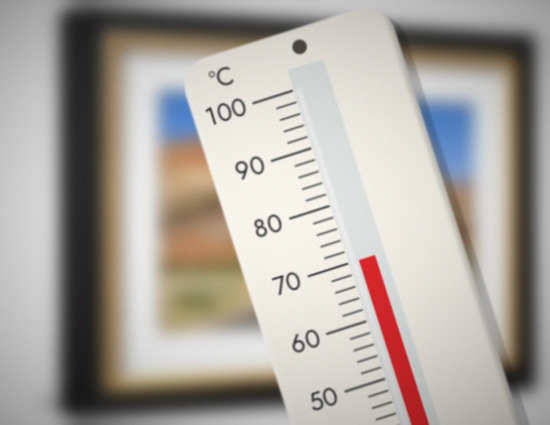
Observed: 70 °C
